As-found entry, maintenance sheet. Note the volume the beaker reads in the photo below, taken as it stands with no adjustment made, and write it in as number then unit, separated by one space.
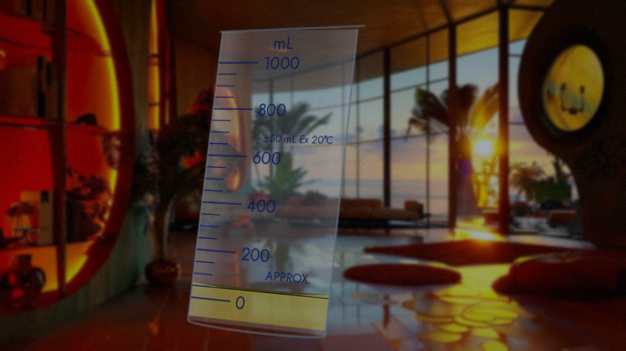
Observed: 50 mL
